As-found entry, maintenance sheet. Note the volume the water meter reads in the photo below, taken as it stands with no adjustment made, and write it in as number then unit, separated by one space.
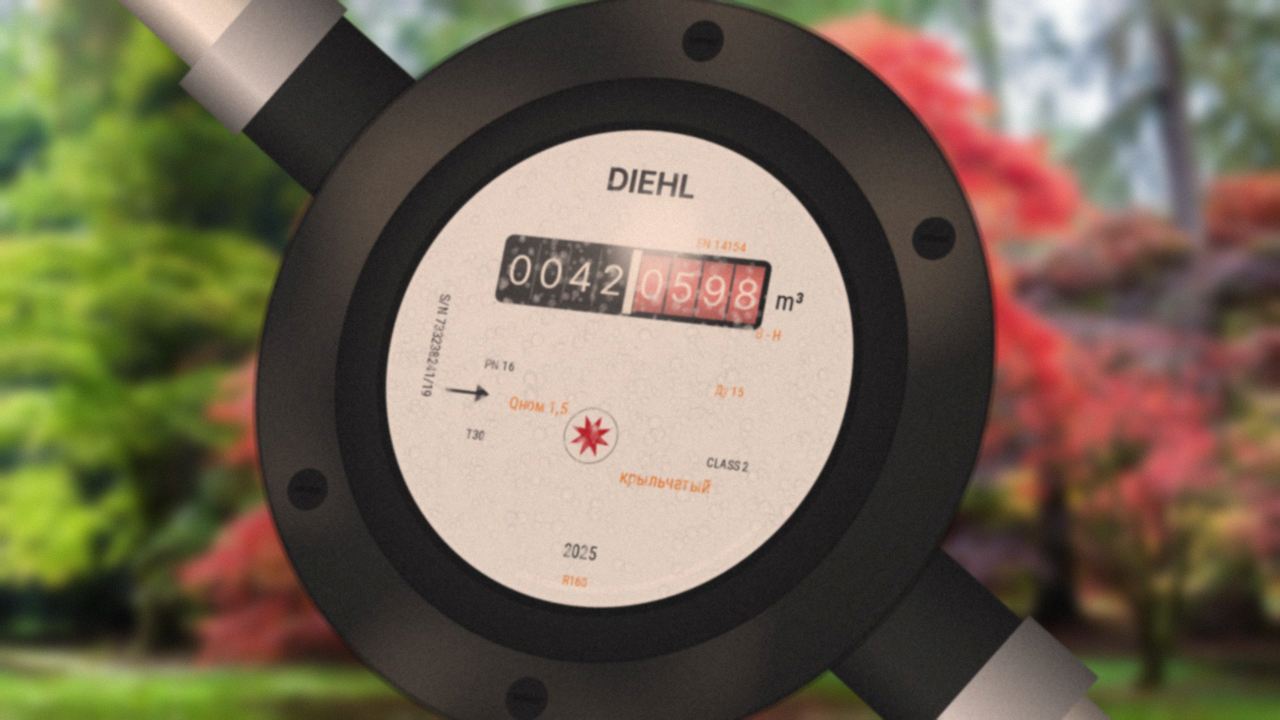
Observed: 42.0598 m³
